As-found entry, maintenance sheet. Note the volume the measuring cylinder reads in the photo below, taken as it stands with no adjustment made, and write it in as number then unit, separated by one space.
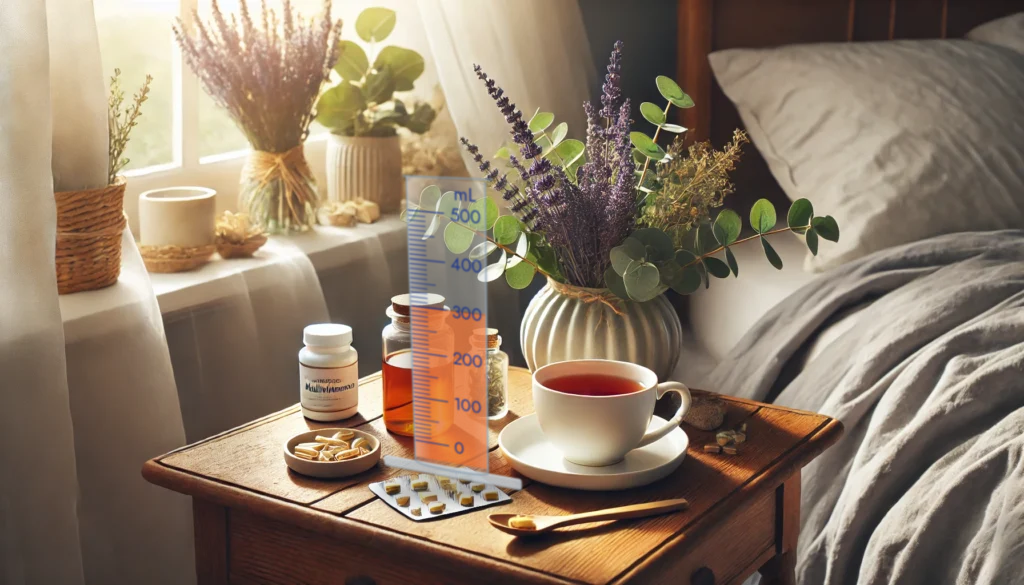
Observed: 300 mL
